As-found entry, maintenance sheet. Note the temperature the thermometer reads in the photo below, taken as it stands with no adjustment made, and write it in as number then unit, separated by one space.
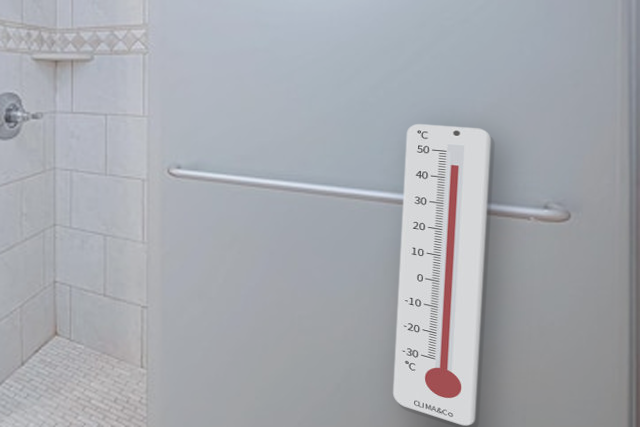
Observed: 45 °C
